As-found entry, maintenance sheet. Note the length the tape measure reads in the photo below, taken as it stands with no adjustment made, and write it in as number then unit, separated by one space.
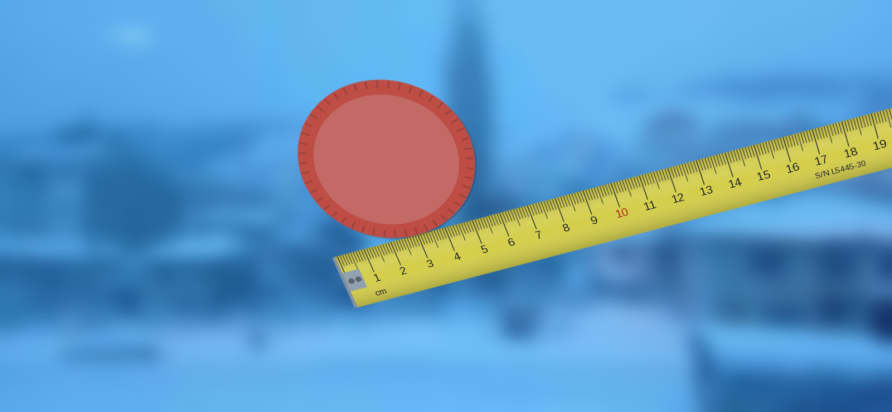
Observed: 6 cm
